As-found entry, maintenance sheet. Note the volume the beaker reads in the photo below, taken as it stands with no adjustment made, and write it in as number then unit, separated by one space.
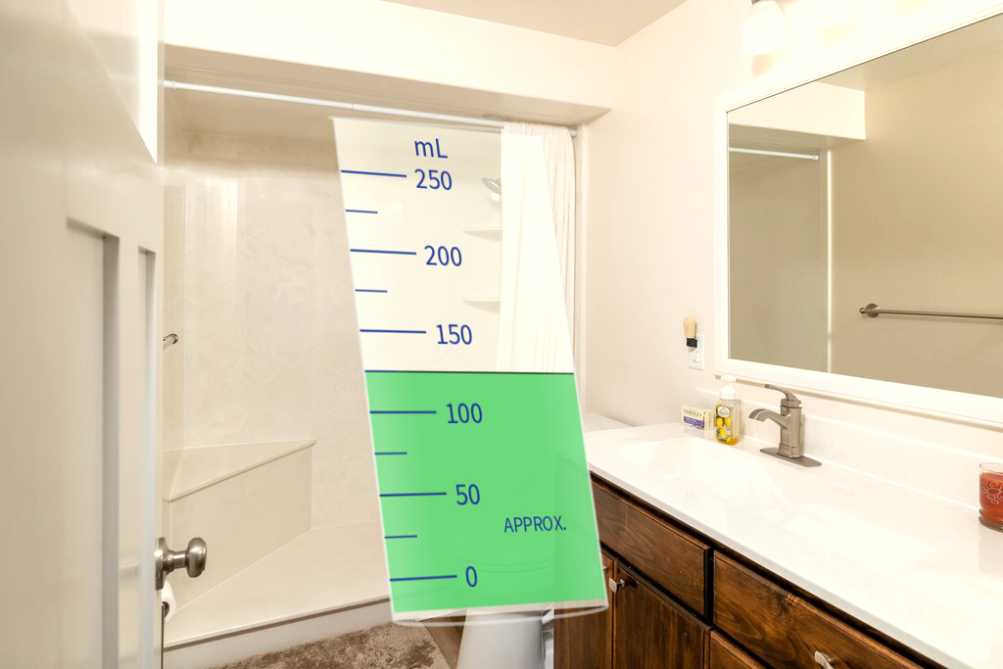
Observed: 125 mL
